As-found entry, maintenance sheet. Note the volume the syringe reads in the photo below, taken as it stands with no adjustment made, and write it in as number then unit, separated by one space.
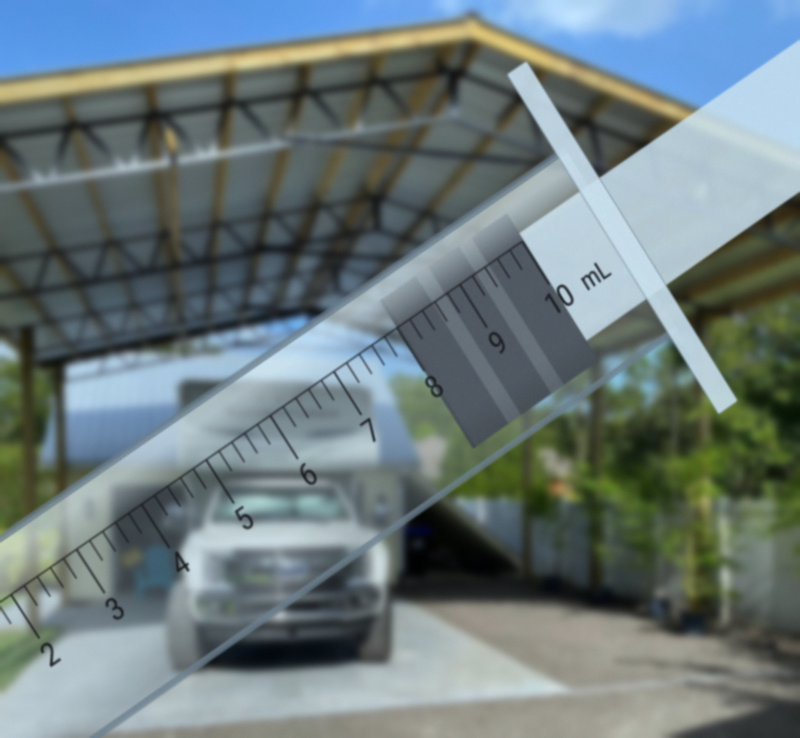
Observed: 8 mL
